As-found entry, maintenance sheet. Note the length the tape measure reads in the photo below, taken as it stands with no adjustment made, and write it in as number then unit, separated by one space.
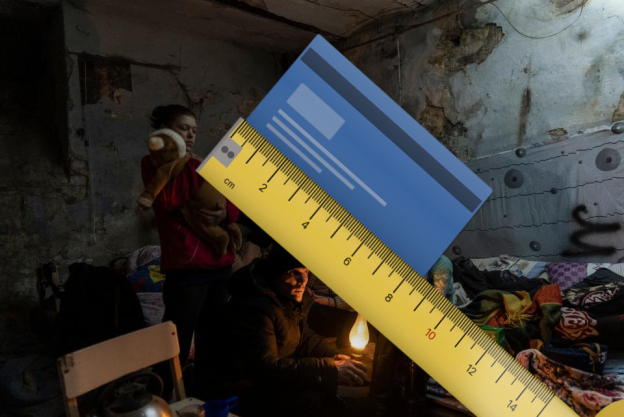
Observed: 8.5 cm
